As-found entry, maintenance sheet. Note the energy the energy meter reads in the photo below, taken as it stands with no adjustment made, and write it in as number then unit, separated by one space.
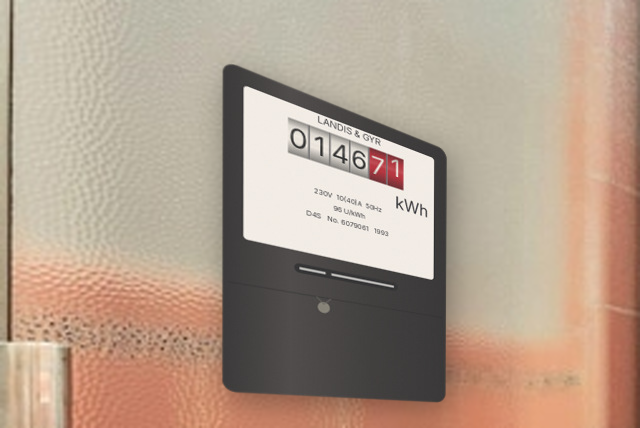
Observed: 146.71 kWh
